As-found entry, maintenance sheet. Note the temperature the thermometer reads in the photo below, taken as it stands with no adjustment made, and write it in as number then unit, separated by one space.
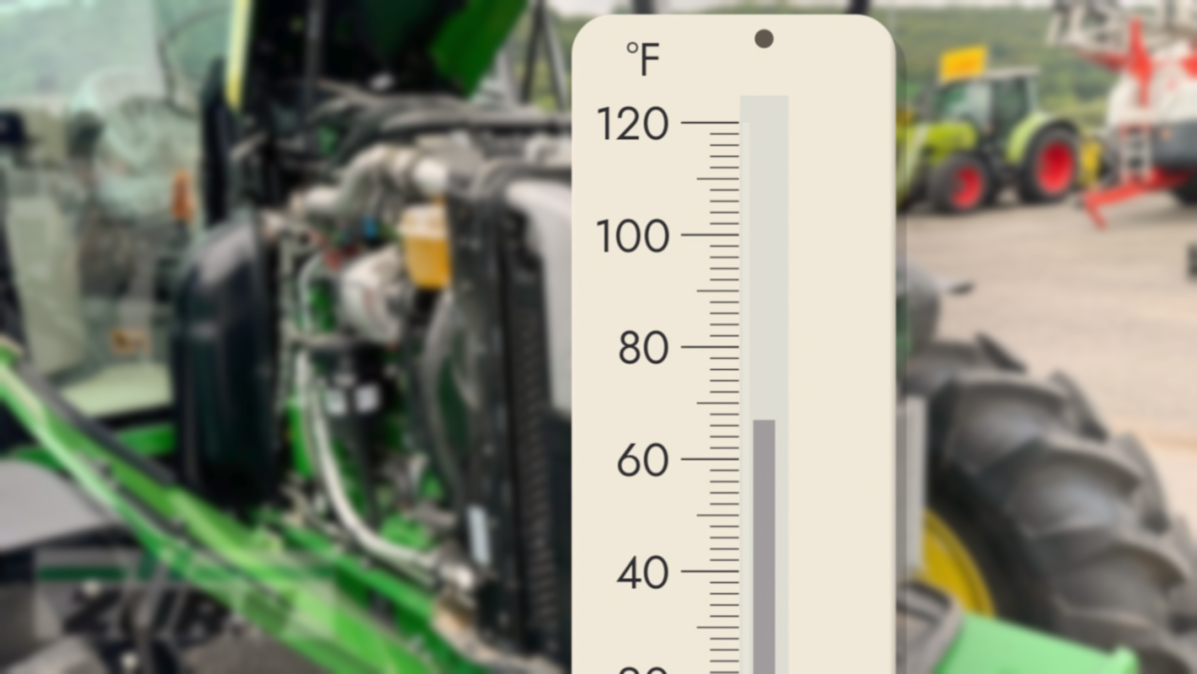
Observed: 67 °F
